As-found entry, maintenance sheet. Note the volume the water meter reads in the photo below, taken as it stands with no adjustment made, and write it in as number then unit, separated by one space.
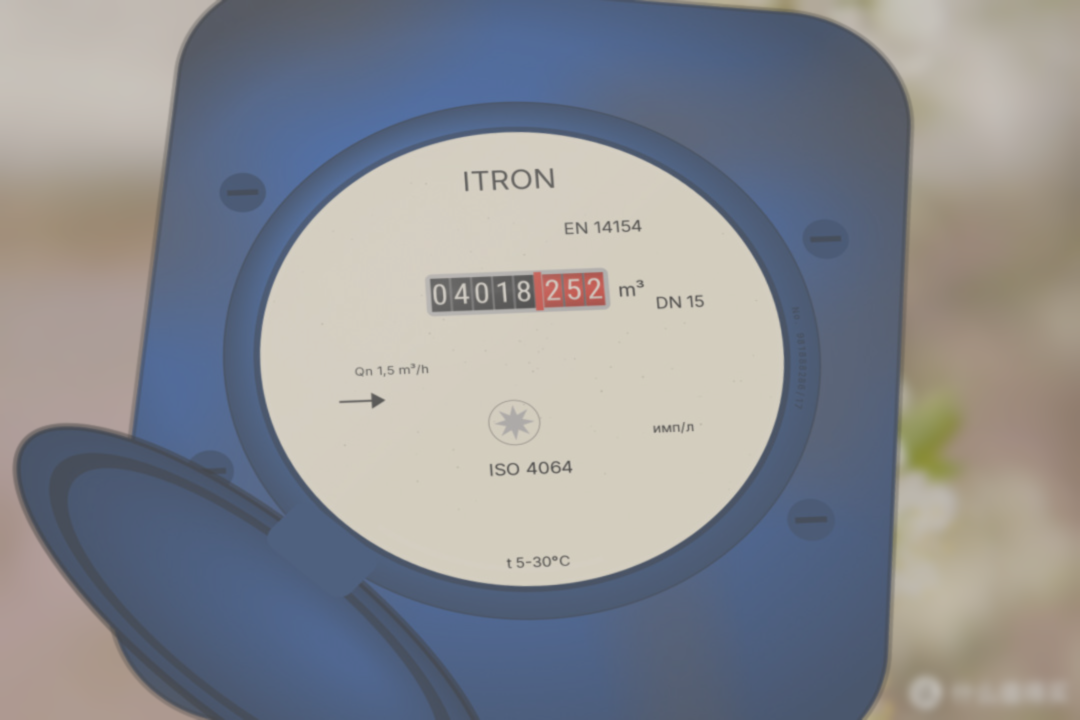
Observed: 4018.252 m³
